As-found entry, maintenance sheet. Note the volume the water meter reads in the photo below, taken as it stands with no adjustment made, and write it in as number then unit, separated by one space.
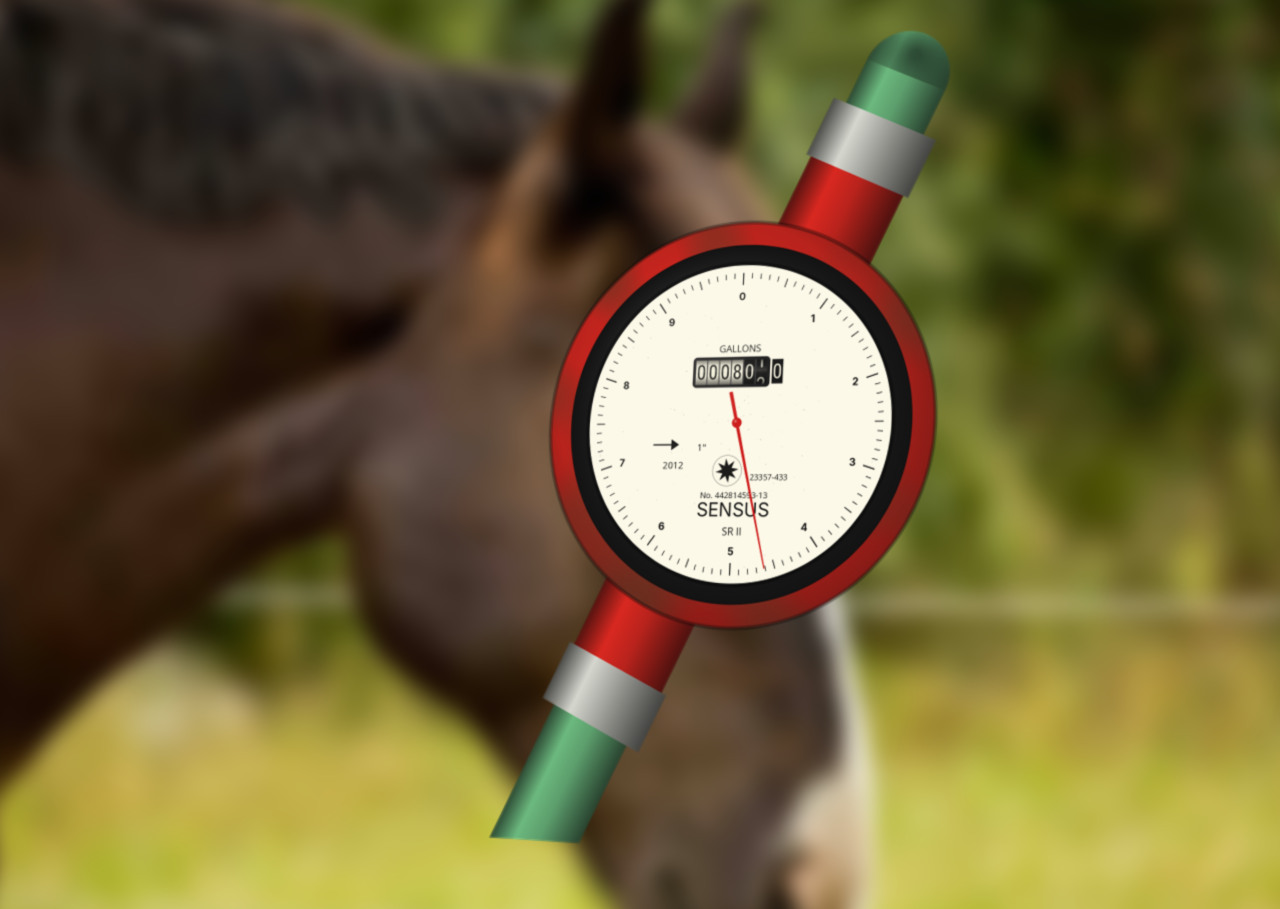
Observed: 8014.6 gal
